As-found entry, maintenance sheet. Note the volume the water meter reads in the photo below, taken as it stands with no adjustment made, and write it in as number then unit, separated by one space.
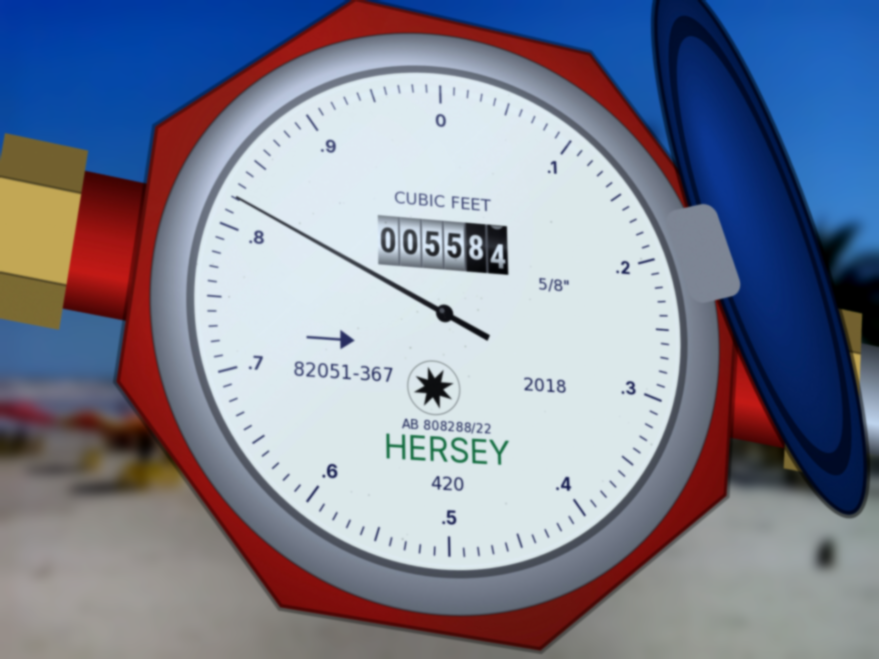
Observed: 5583.82 ft³
